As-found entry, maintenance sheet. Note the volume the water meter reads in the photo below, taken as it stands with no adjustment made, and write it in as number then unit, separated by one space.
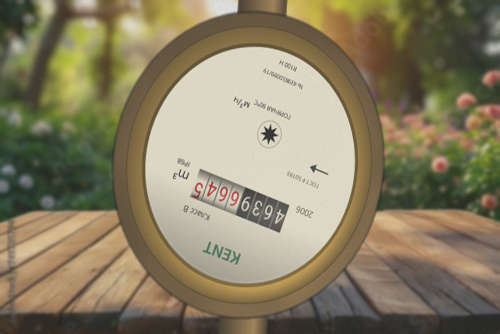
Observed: 4639.6645 m³
